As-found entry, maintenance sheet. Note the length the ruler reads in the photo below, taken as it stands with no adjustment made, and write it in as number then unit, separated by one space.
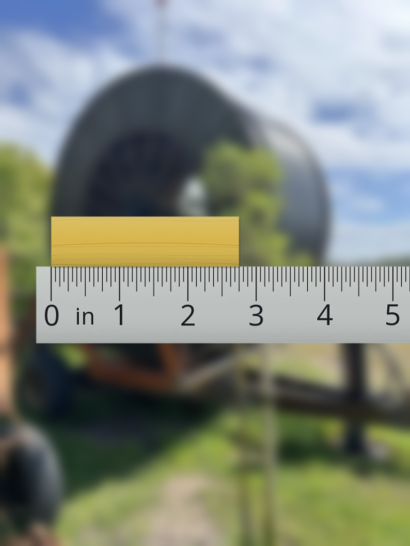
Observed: 2.75 in
